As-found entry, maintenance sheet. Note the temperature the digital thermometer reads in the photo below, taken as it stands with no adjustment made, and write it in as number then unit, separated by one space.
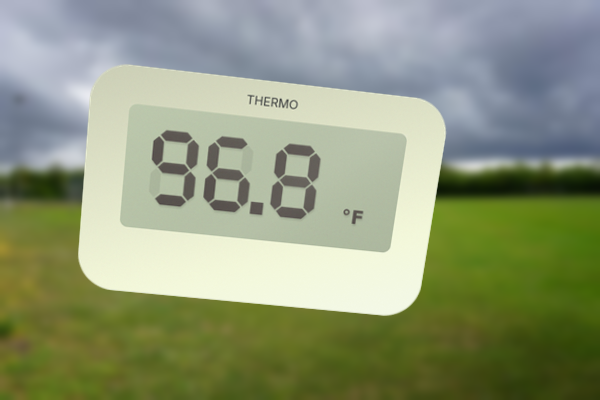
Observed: 96.8 °F
